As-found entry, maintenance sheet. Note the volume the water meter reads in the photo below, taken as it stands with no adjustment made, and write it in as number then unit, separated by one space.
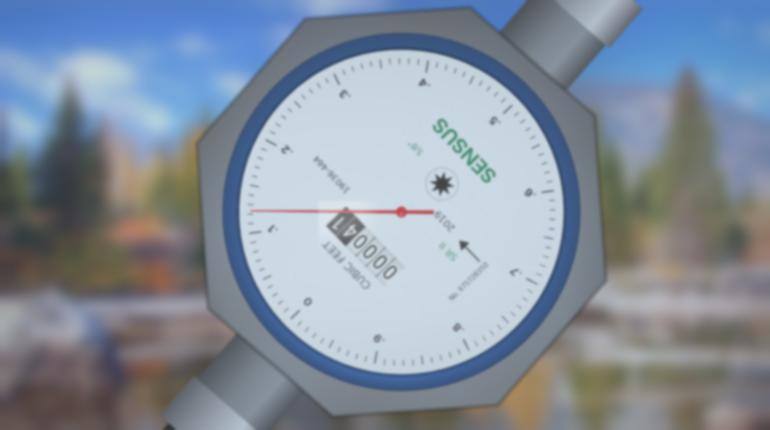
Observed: 41.12 ft³
